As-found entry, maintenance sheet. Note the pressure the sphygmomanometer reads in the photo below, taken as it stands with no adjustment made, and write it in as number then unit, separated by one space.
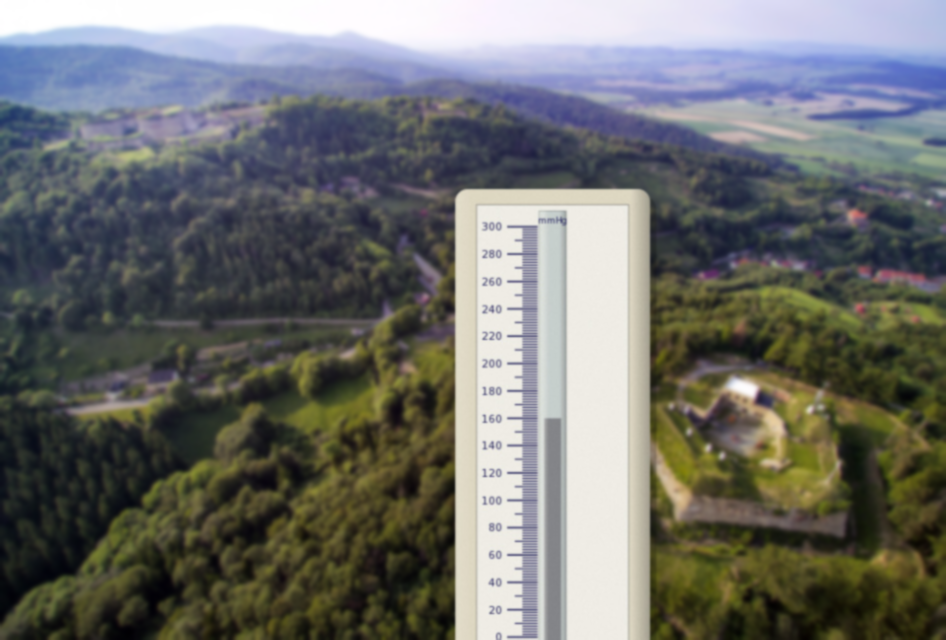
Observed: 160 mmHg
